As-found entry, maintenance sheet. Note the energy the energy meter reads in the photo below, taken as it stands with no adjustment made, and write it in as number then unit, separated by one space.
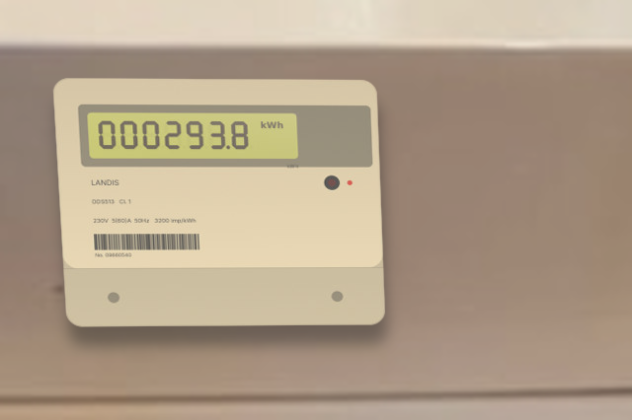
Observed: 293.8 kWh
